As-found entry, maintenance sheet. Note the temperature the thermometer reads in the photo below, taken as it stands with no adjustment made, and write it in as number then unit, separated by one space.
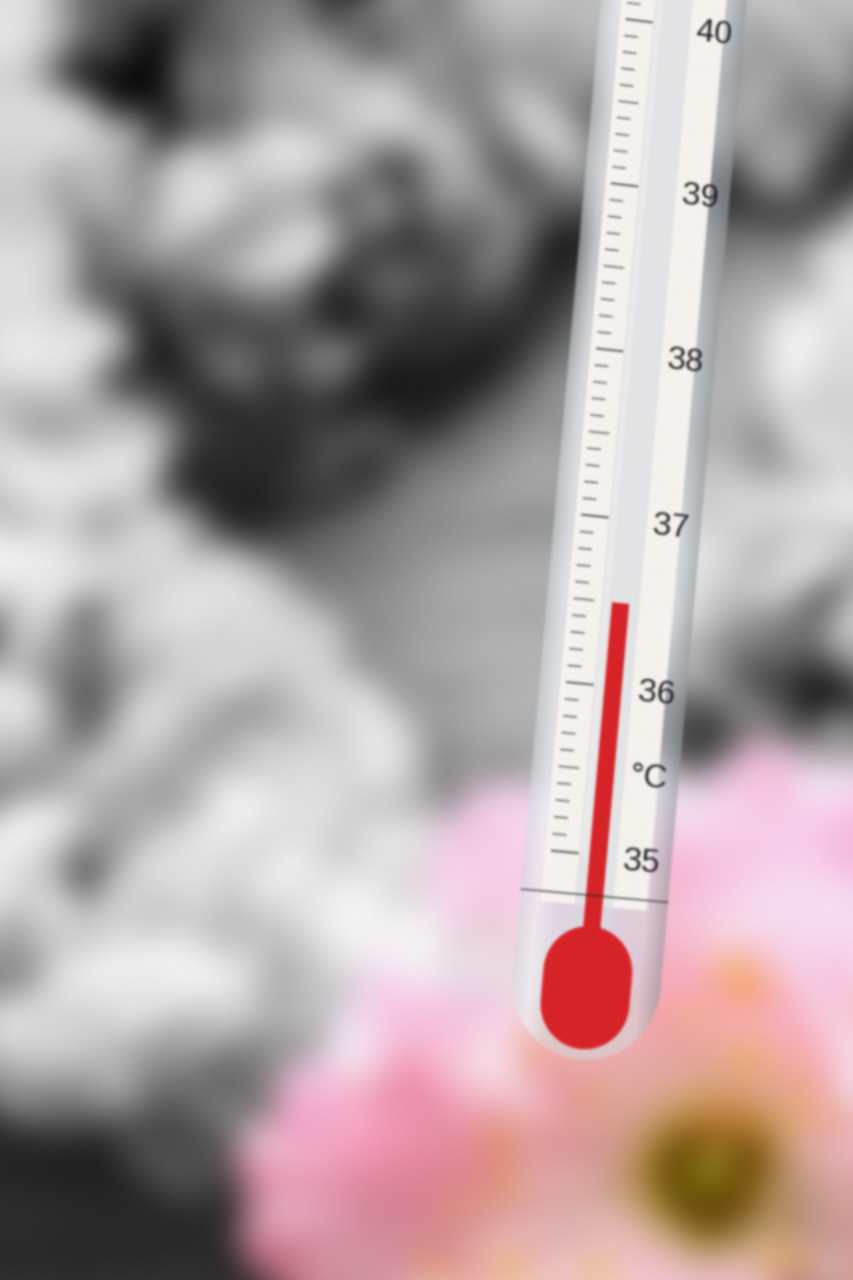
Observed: 36.5 °C
